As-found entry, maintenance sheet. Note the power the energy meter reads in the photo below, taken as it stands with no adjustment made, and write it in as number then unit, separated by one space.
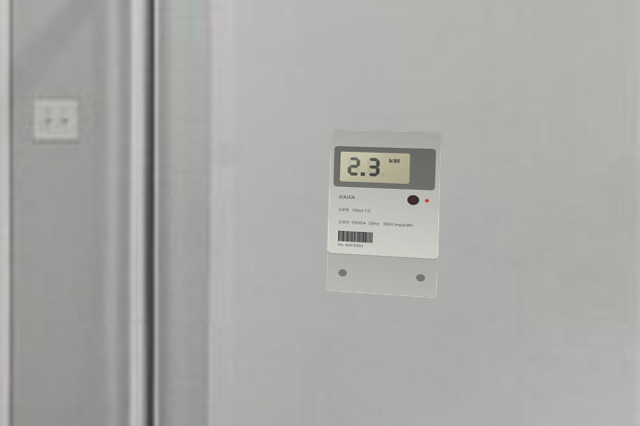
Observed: 2.3 kW
